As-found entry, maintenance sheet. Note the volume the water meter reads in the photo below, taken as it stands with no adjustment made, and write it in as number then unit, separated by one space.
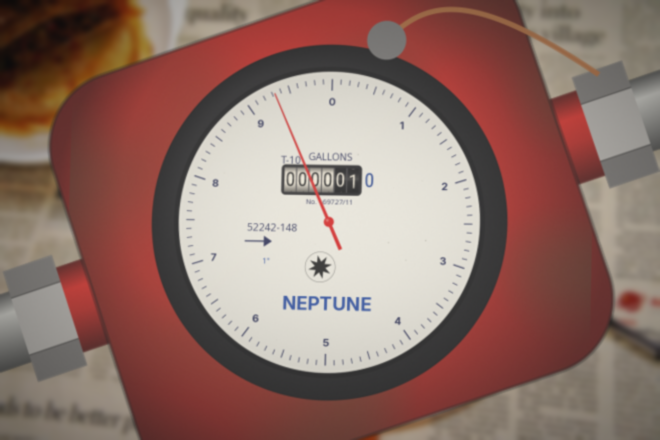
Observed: 9.3 gal
